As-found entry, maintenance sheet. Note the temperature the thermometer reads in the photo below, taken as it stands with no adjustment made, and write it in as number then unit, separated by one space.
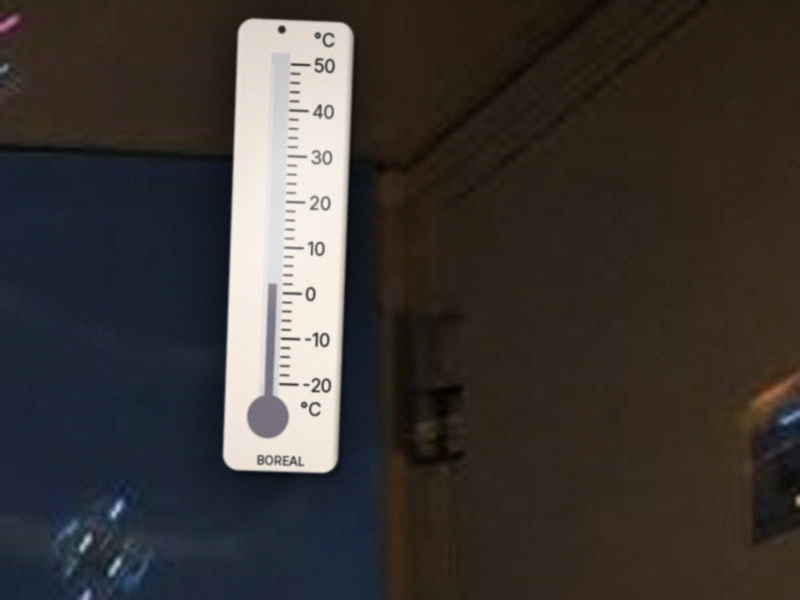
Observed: 2 °C
